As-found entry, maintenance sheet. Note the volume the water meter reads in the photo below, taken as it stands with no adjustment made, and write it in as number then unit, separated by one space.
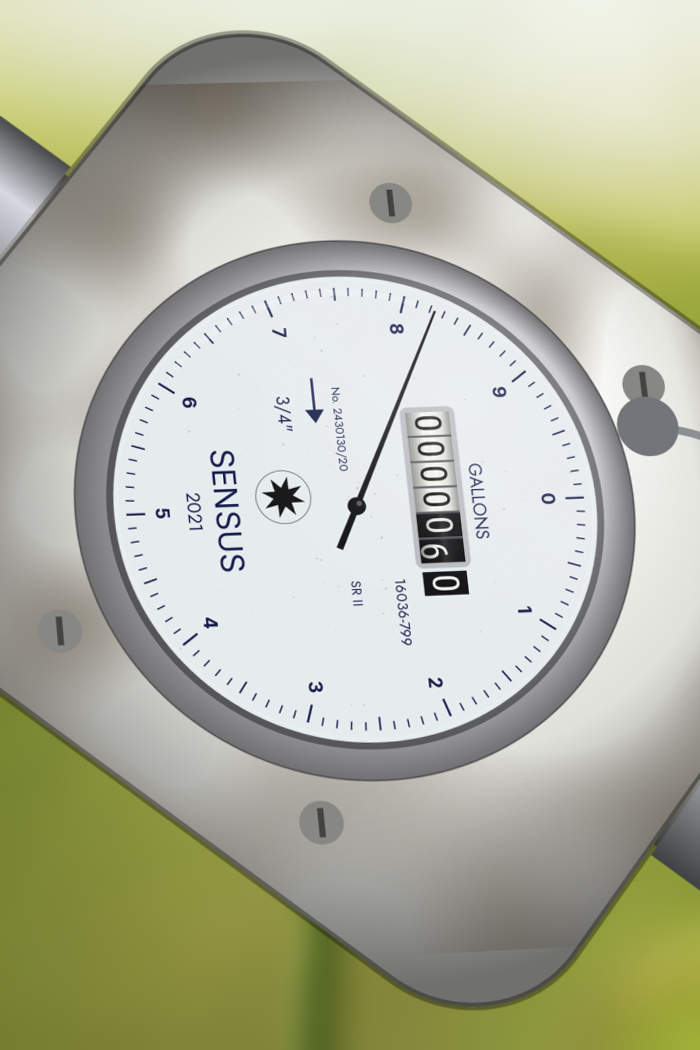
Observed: 58.2 gal
